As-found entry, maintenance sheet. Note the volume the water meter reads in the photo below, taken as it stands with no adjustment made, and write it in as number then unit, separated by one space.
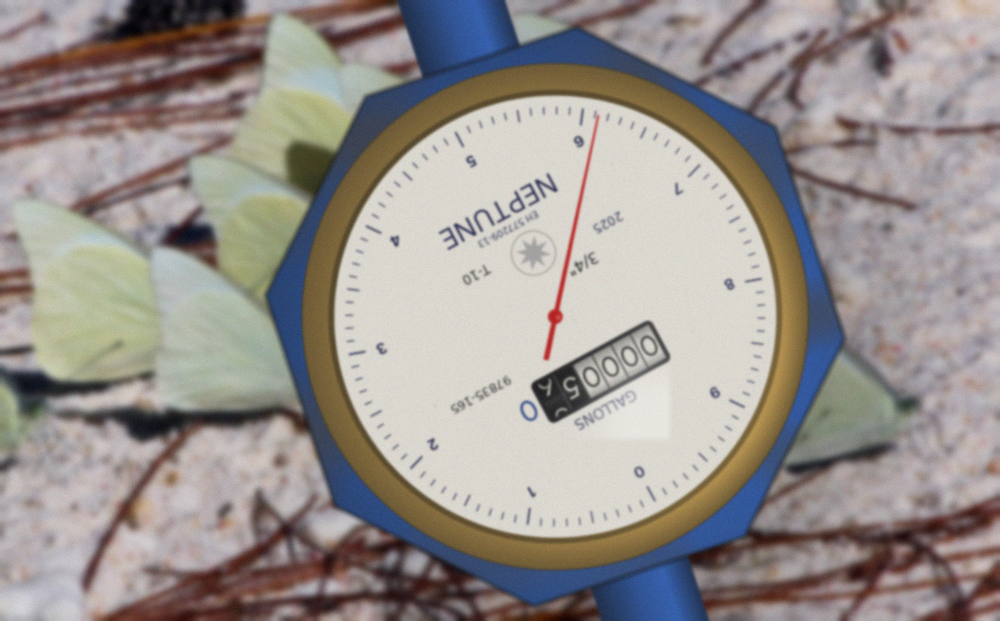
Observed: 556.1 gal
